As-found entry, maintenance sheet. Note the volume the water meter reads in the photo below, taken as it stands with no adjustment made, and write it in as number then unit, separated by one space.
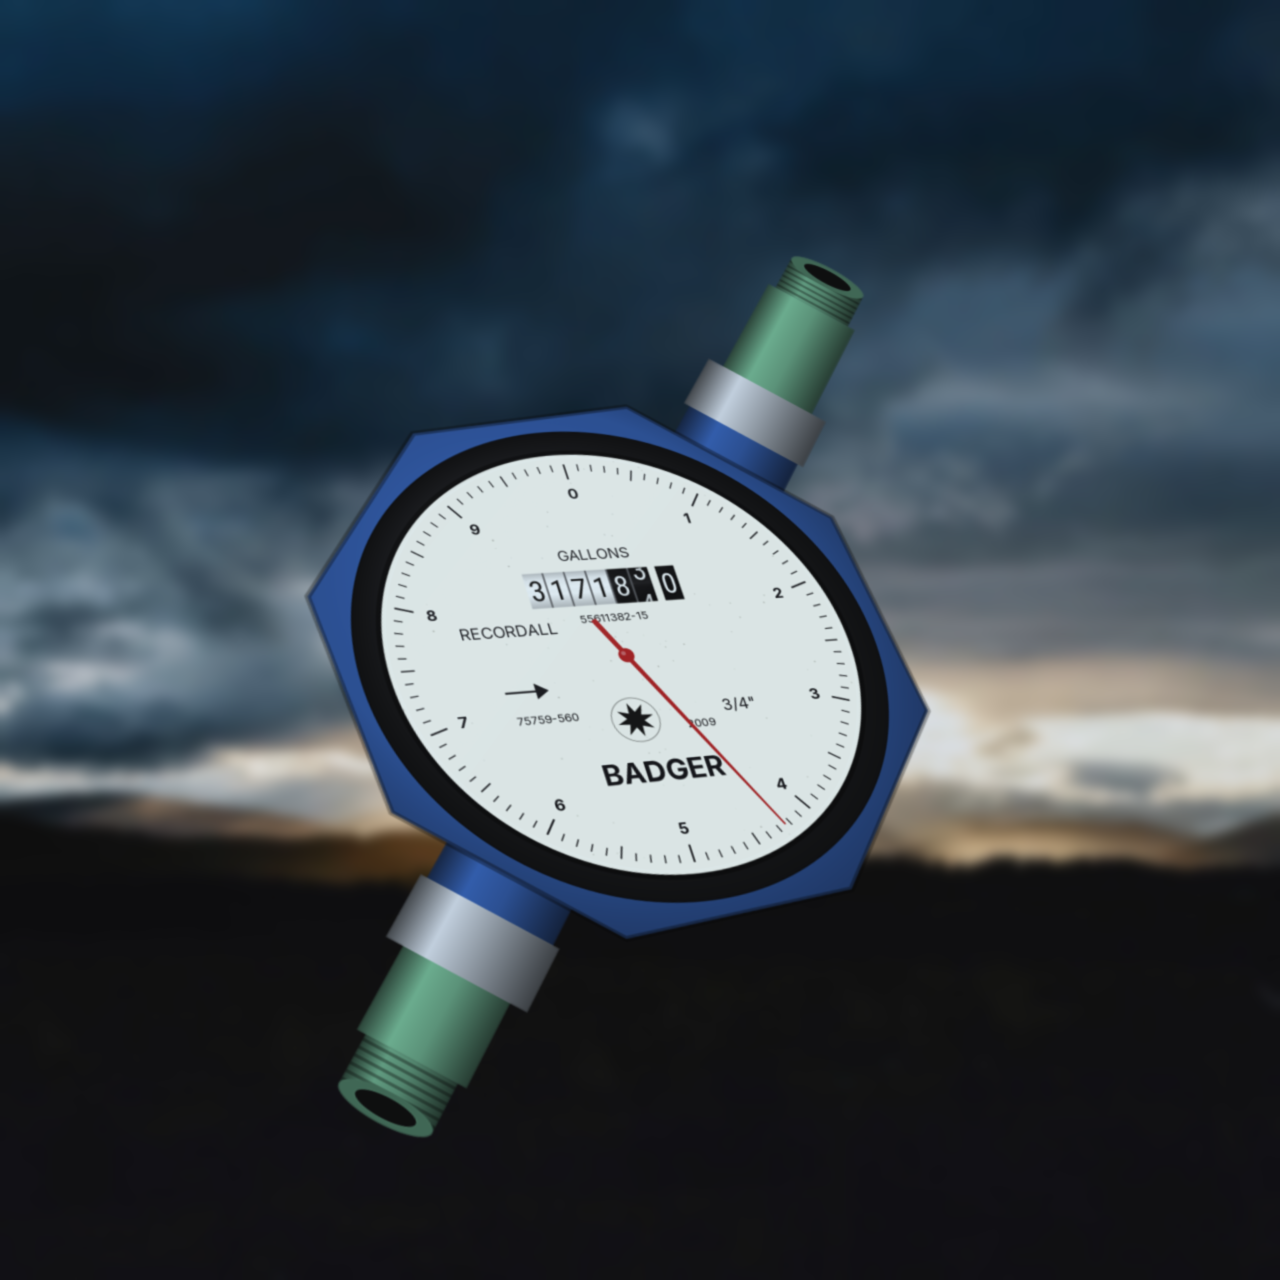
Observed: 3171834.2 gal
